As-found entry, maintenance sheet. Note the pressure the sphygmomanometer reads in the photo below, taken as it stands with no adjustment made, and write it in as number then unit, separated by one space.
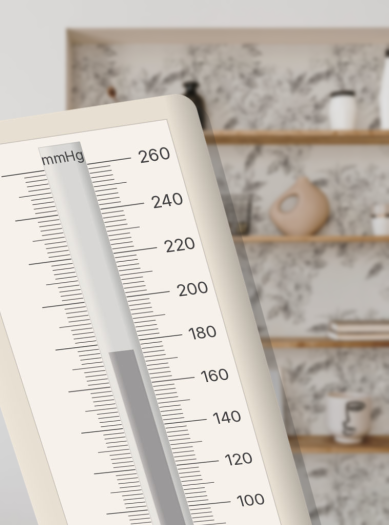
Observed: 176 mmHg
